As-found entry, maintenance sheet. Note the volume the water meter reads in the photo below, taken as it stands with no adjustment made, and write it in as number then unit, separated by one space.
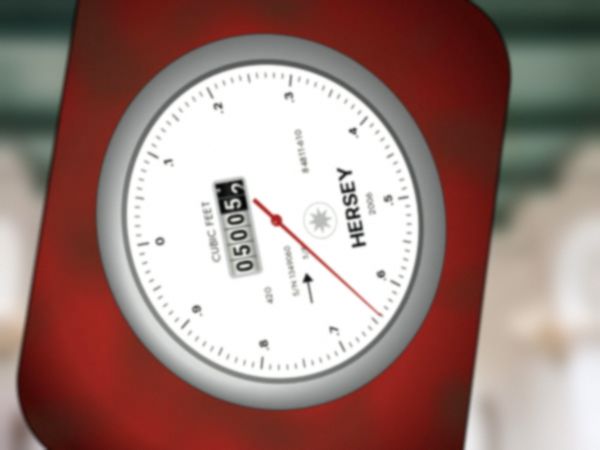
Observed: 50051.64 ft³
